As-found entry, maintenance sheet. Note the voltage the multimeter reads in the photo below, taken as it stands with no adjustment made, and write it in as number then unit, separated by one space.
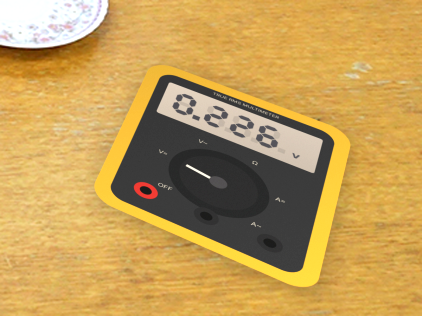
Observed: 0.226 V
